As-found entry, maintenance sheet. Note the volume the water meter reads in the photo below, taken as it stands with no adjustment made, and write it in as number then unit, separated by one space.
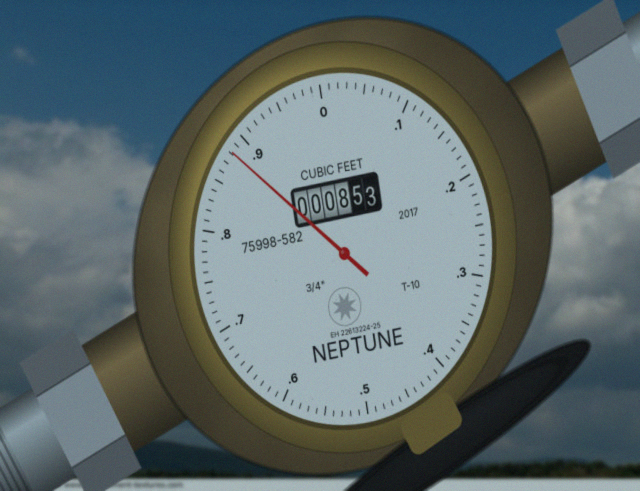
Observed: 852.88 ft³
